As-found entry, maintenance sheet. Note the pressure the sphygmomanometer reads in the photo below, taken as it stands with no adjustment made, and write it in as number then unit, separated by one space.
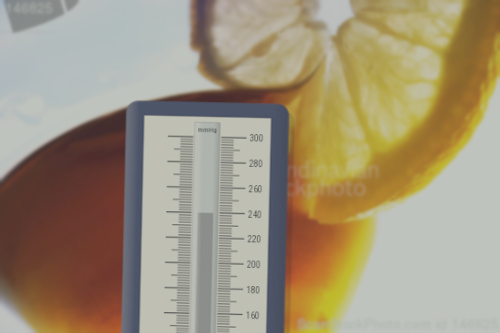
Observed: 240 mmHg
